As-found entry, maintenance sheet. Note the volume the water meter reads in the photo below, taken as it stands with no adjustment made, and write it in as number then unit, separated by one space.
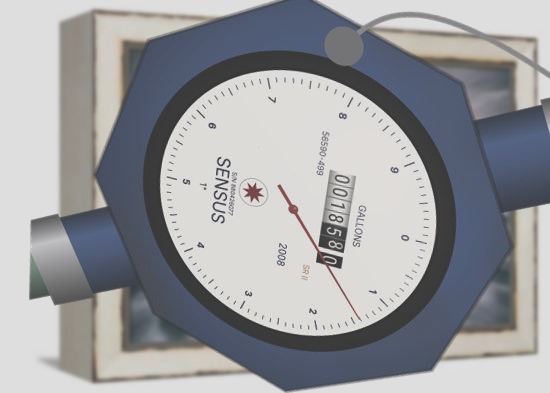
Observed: 18581.4 gal
